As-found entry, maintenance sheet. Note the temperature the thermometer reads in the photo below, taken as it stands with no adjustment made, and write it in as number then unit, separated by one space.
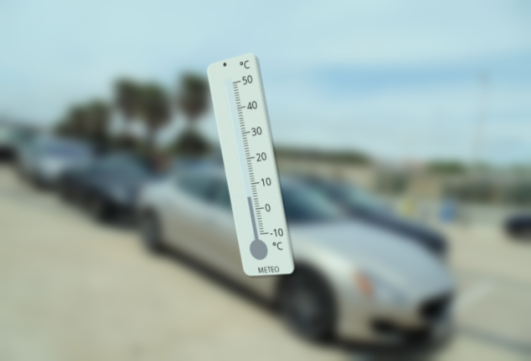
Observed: 5 °C
